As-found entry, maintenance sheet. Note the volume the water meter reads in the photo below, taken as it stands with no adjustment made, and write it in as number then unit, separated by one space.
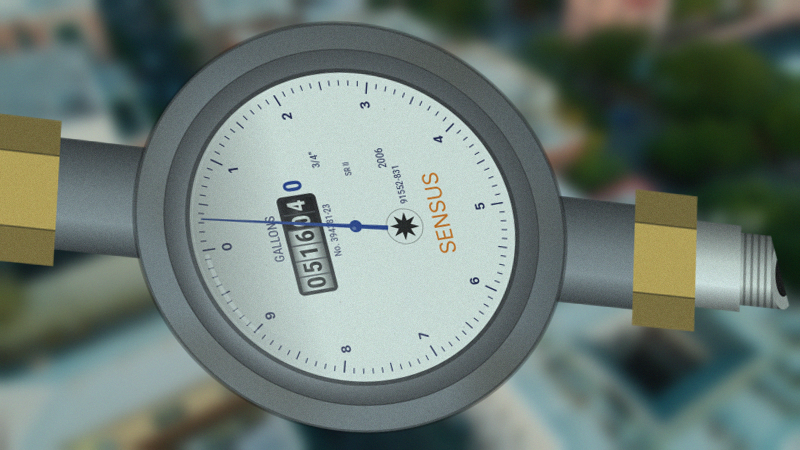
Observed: 516040.3 gal
